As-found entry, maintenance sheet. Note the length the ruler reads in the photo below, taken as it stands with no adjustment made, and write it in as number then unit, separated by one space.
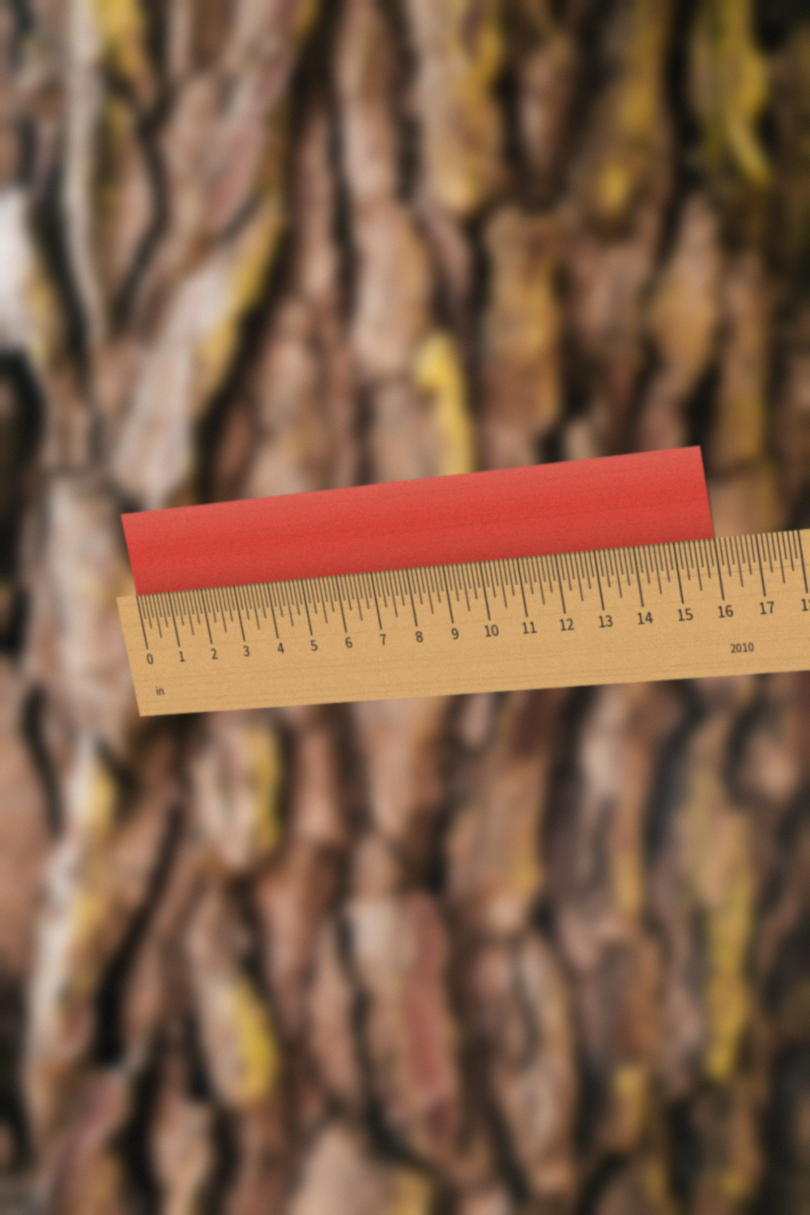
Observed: 16 in
